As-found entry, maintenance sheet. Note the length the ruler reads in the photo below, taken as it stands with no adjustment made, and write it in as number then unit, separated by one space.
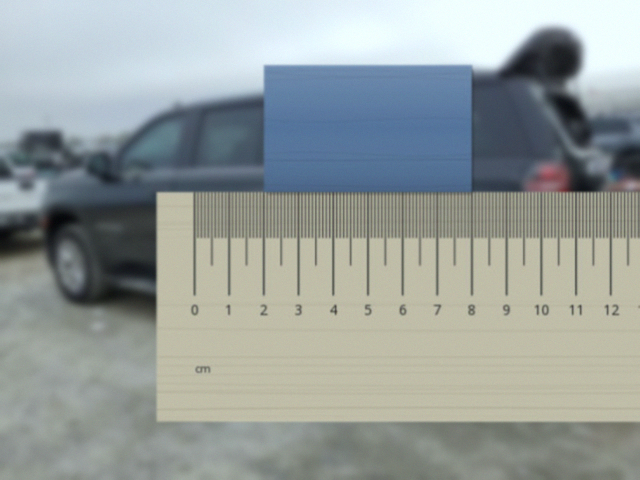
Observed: 6 cm
